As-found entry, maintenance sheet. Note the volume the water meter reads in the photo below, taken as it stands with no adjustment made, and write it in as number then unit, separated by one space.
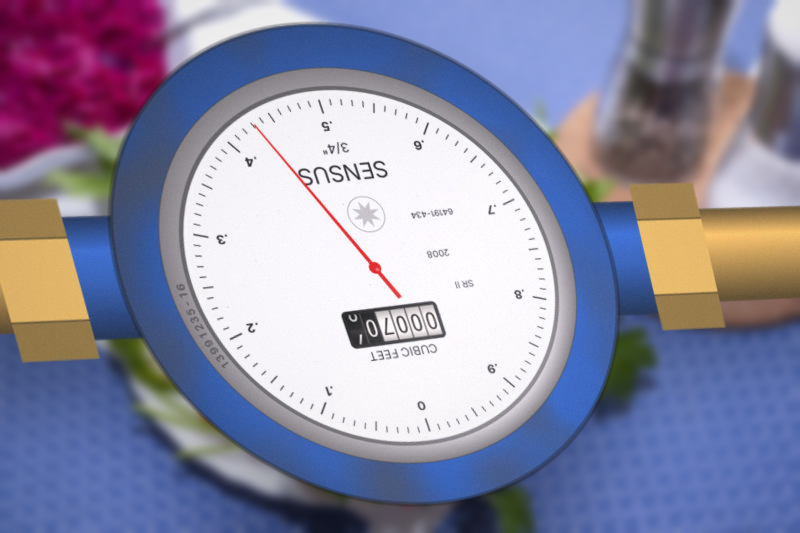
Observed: 707.43 ft³
